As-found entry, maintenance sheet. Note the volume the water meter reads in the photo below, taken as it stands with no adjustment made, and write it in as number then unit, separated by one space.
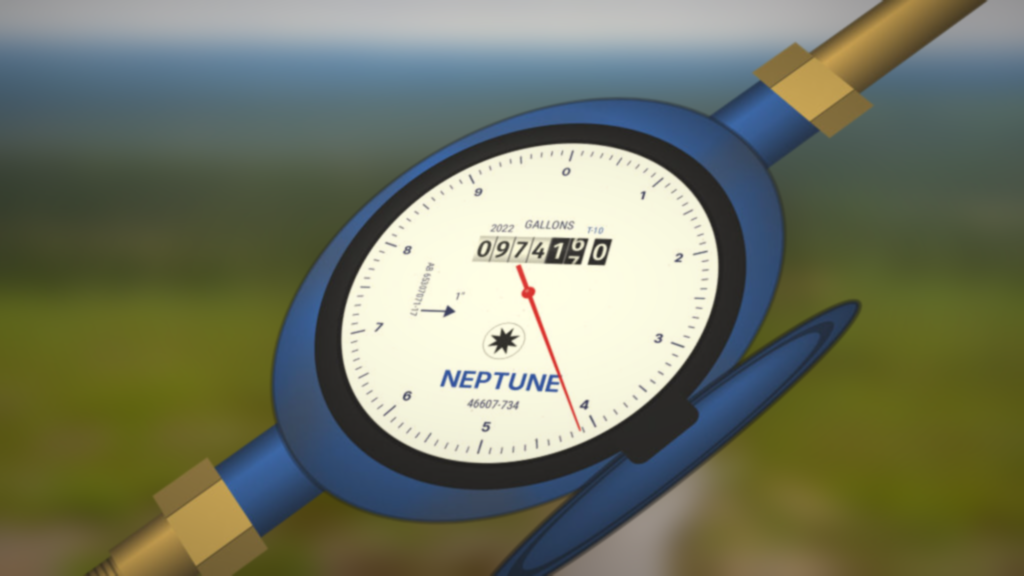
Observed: 974164.1 gal
